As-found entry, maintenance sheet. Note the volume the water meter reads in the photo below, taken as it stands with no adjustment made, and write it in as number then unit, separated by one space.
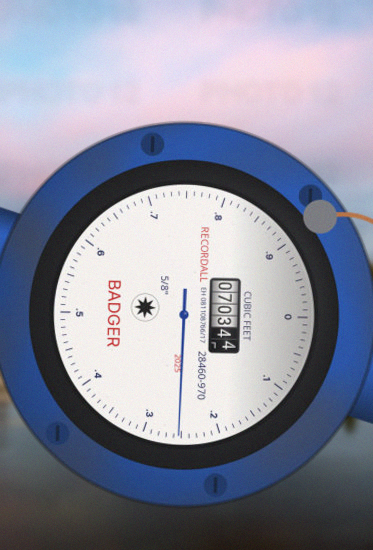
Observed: 70344.25 ft³
